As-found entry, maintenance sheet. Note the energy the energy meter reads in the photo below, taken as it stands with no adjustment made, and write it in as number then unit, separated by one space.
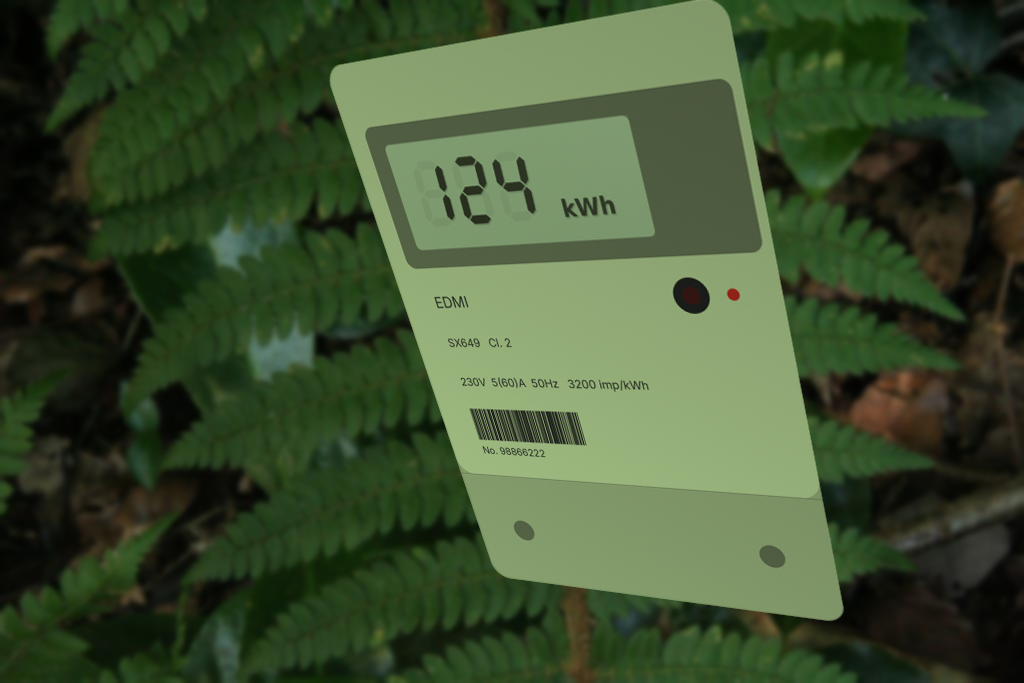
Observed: 124 kWh
